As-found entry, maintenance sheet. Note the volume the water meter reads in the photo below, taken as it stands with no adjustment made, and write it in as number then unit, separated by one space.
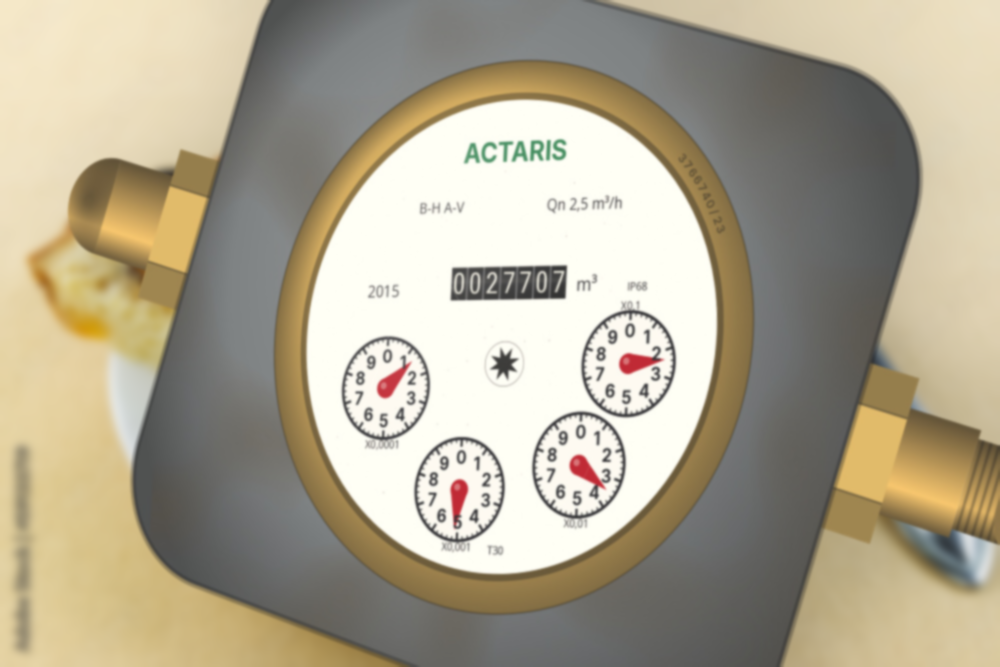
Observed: 27707.2351 m³
